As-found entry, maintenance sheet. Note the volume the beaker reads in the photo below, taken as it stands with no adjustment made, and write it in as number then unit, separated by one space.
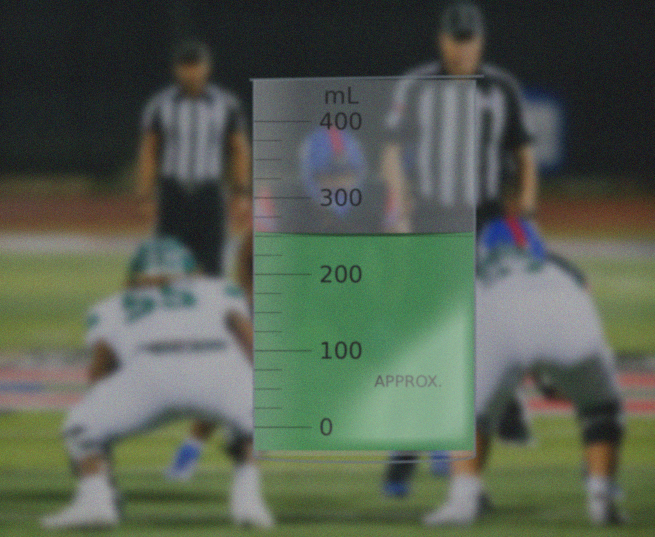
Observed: 250 mL
